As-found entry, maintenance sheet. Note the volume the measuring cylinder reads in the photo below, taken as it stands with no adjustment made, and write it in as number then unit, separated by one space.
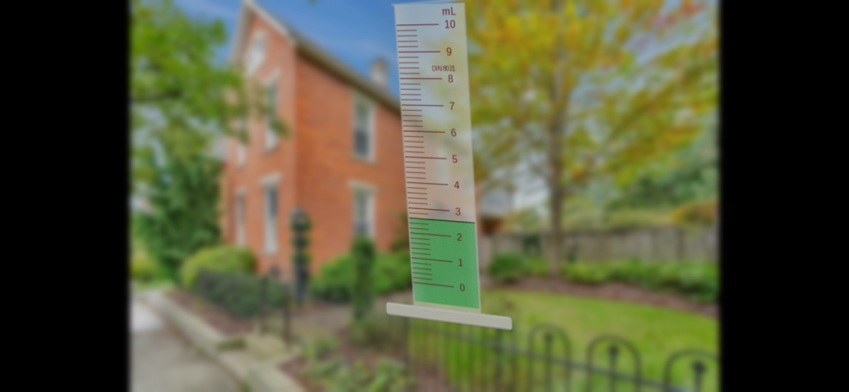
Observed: 2.6 mL
